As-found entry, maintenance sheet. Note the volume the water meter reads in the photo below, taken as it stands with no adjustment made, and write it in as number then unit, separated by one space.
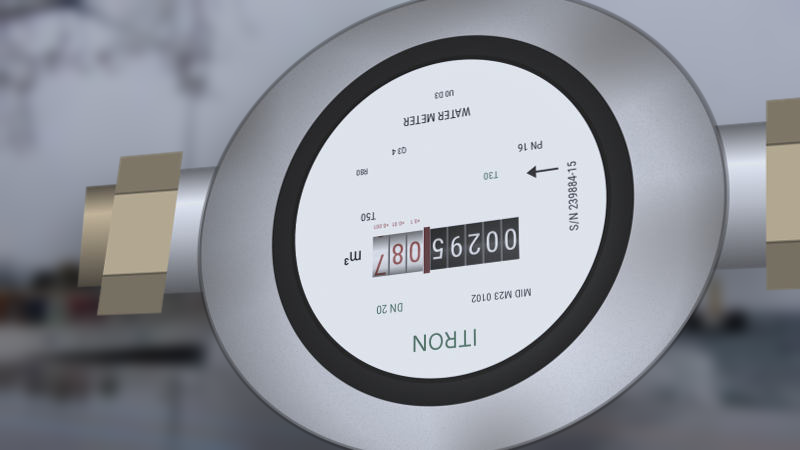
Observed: 295.087 m³
